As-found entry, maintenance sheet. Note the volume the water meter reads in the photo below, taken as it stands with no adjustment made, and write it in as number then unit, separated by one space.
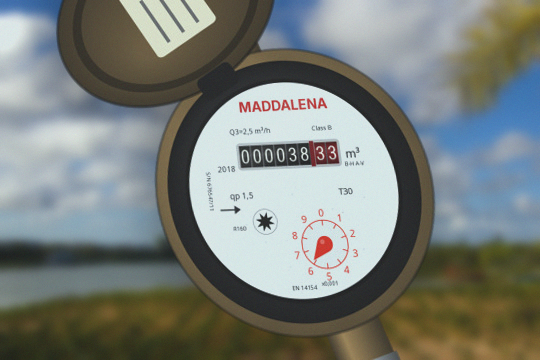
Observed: 38.336 m³
